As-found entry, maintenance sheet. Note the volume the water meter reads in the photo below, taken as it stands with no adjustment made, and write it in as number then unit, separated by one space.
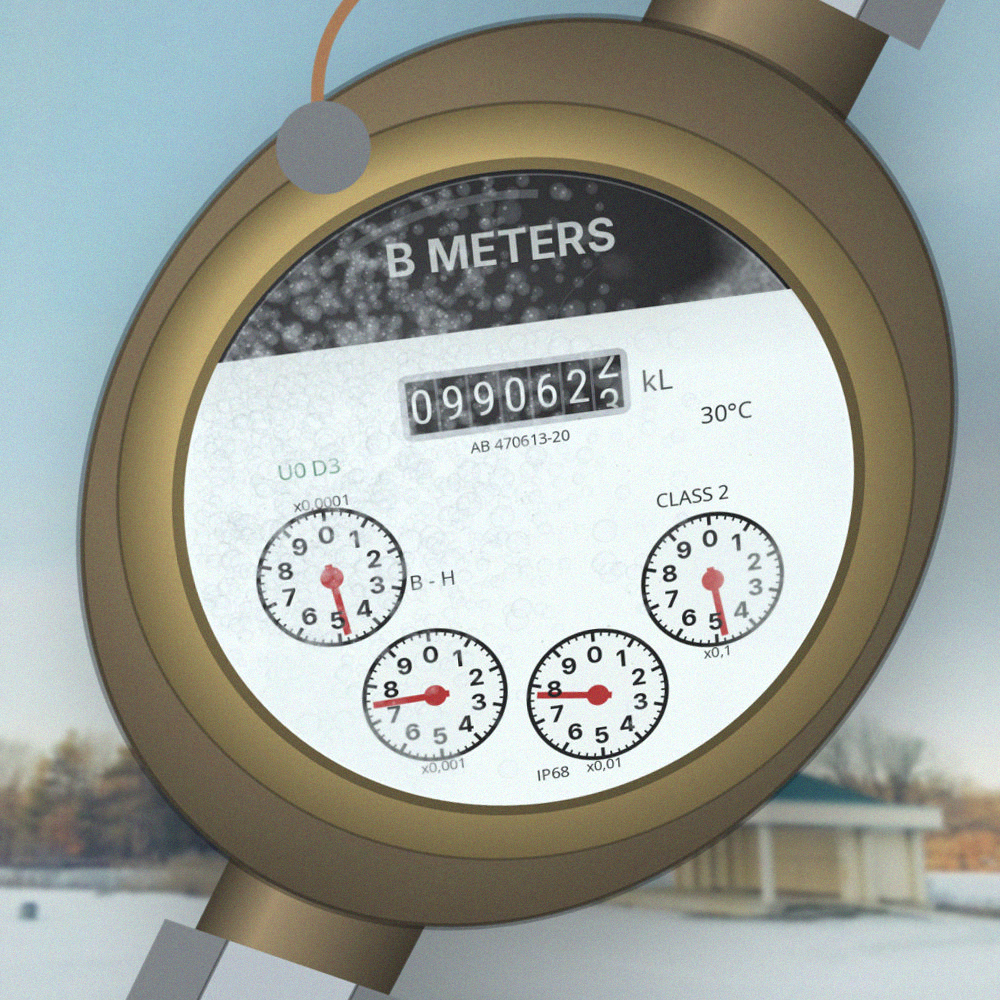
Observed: 990622.4774 kL
